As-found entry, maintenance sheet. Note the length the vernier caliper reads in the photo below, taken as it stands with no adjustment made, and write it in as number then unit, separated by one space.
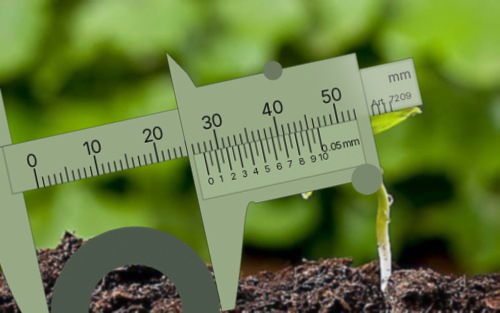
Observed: 27.6 mm
